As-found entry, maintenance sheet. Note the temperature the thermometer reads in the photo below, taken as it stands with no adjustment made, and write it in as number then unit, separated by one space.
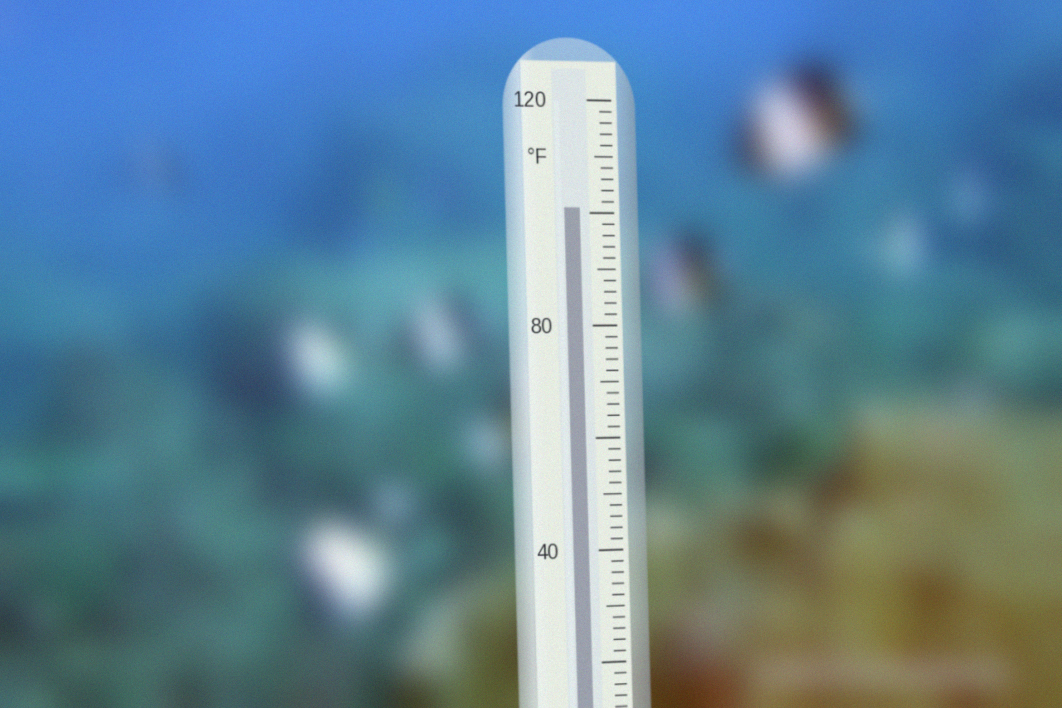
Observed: 101 °F
